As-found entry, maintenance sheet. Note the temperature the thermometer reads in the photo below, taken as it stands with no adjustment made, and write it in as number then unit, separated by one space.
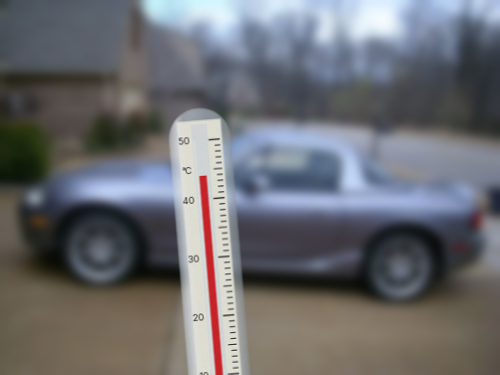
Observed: 44 °C
